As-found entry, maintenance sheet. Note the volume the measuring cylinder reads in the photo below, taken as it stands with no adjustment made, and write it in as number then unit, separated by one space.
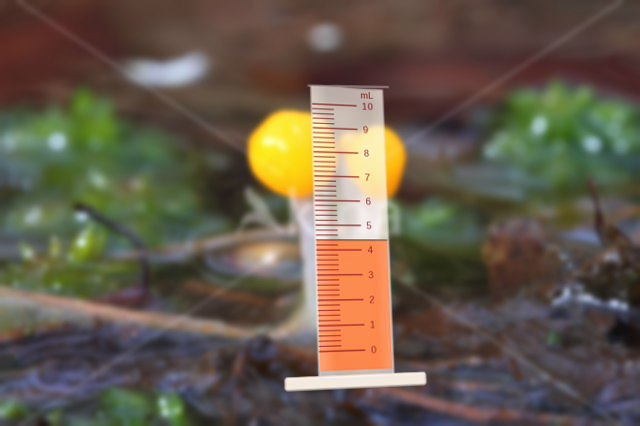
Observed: 4.4 mL
